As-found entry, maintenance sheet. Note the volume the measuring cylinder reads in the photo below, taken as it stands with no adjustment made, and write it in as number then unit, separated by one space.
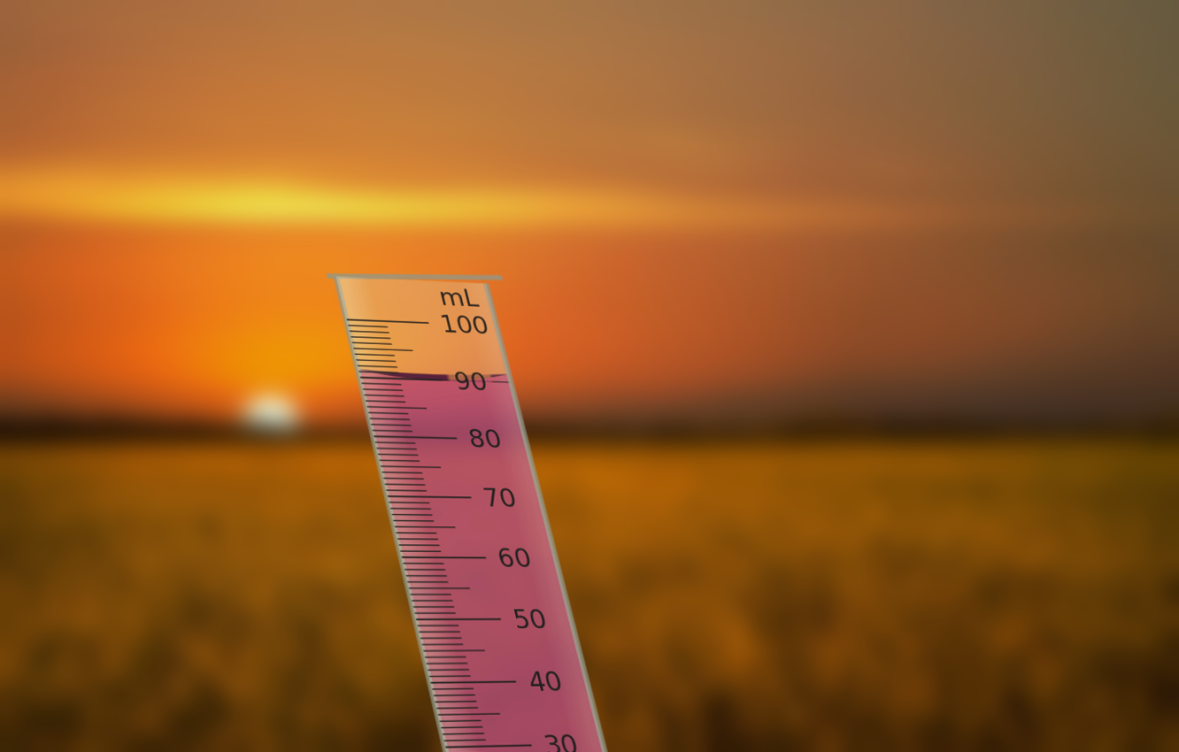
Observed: 90 mL
